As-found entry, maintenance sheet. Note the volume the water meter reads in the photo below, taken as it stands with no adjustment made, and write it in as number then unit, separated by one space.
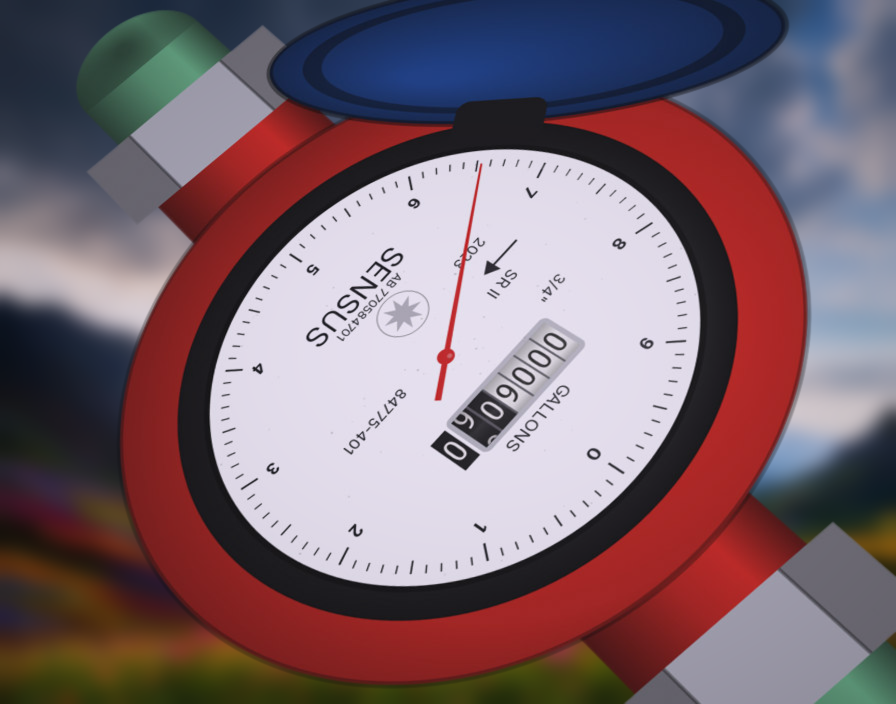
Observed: 6056.5 gal
